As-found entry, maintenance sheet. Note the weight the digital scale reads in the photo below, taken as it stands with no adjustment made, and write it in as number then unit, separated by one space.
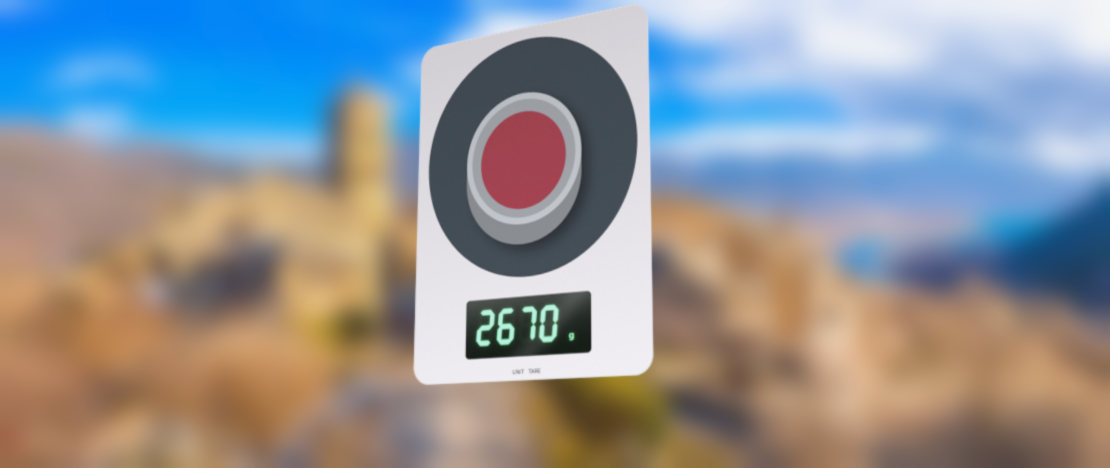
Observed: 2670 g
